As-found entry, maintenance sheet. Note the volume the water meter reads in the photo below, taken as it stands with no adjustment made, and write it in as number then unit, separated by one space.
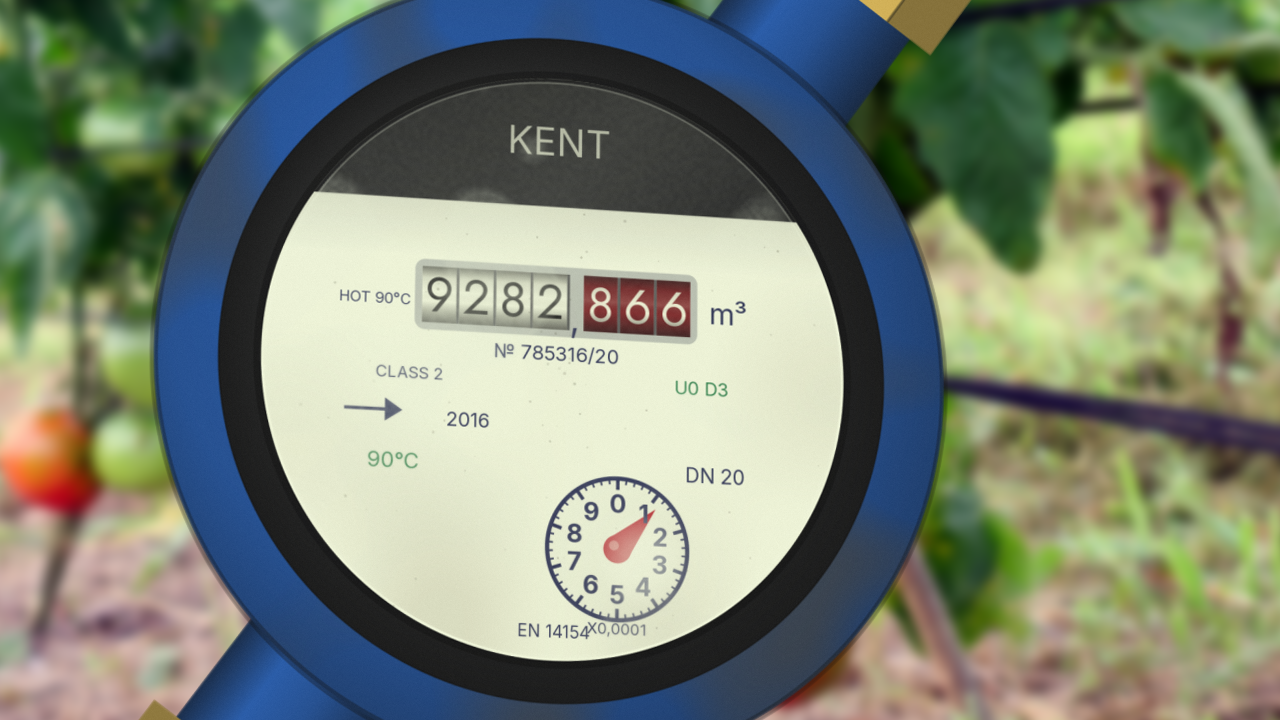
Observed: 9282.8661 m³
